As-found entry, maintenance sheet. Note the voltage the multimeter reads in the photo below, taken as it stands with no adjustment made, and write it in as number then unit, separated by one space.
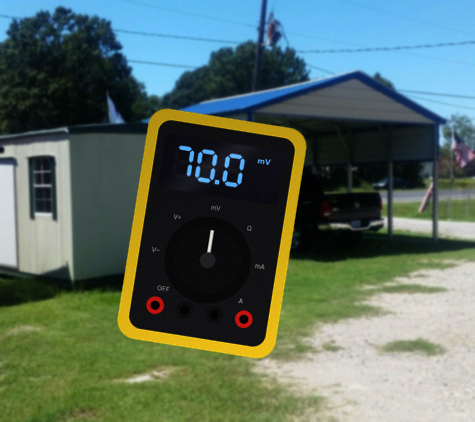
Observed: 70.0 mV
